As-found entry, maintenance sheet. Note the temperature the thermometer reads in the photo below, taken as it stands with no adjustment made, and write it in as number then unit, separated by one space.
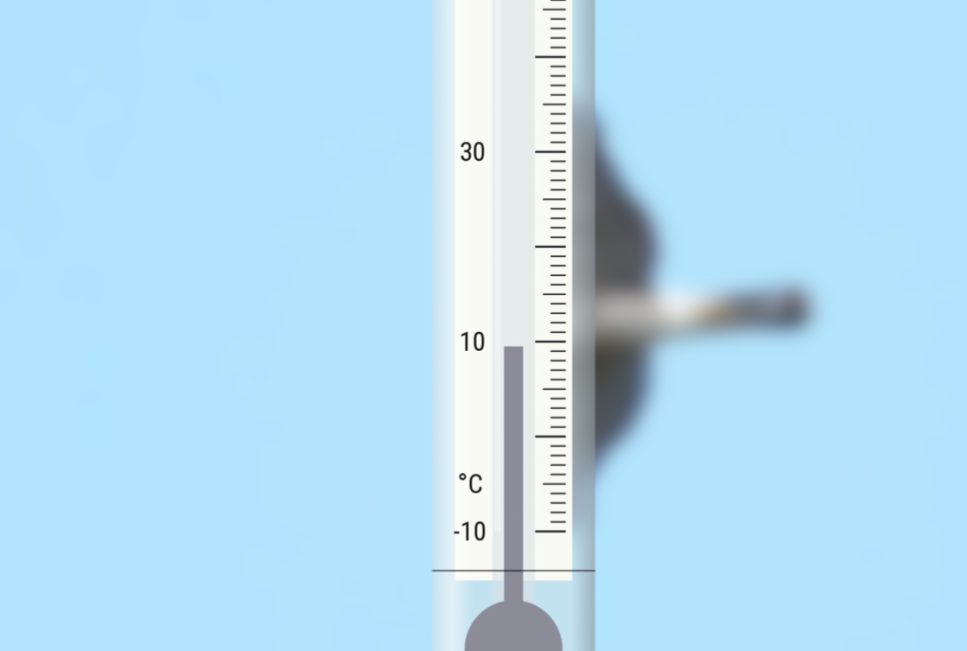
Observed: 9.5 °C
